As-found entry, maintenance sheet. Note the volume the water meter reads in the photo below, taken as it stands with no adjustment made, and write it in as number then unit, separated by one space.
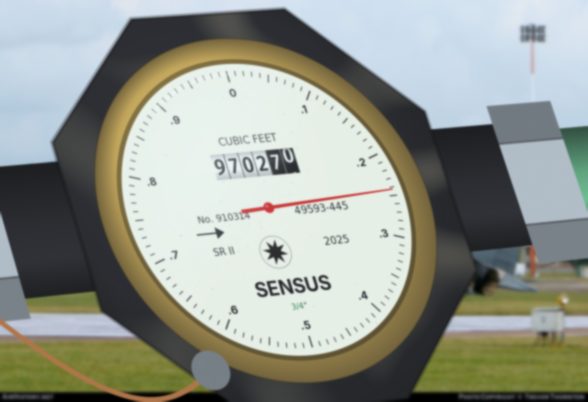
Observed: 970270.24 ft³
